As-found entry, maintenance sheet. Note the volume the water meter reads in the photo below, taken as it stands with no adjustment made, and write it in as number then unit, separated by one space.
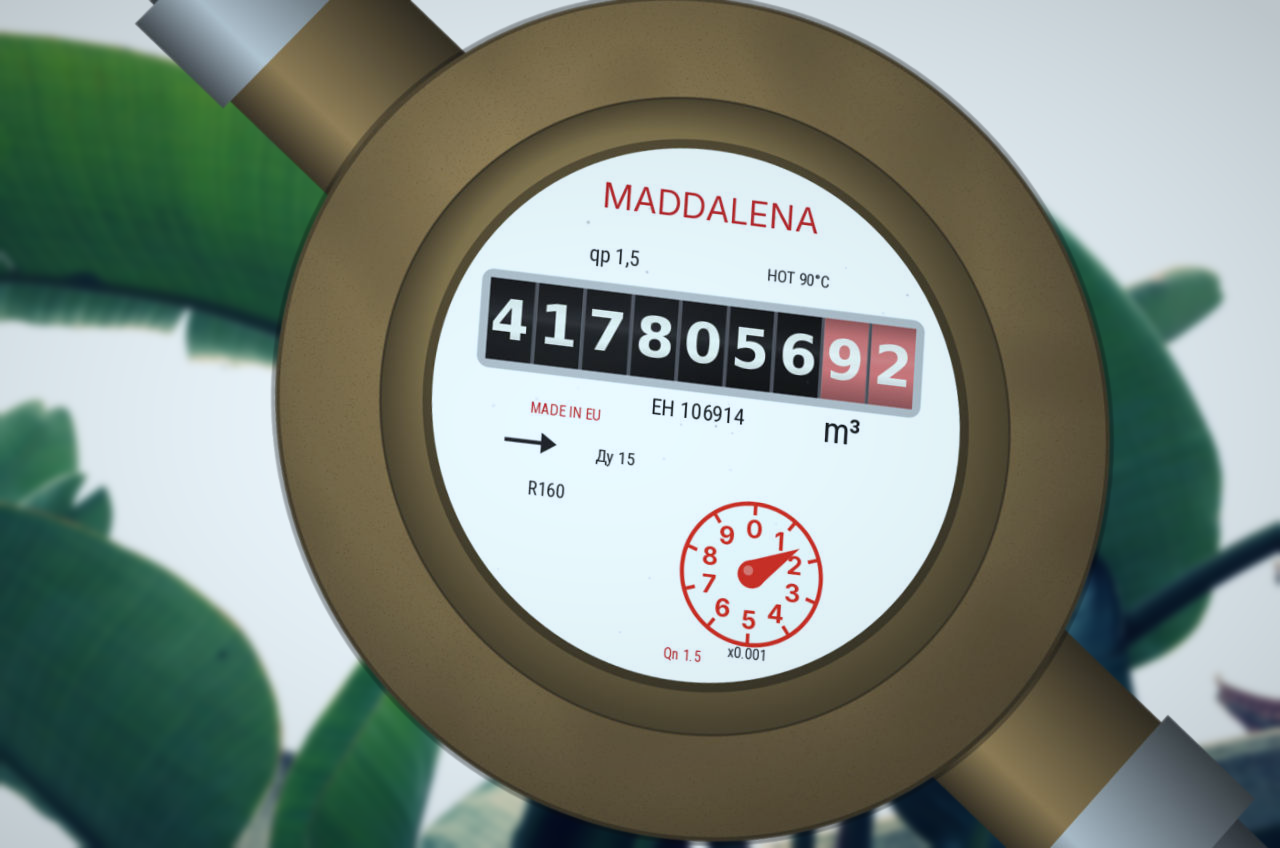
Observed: 4178056.921 m³
